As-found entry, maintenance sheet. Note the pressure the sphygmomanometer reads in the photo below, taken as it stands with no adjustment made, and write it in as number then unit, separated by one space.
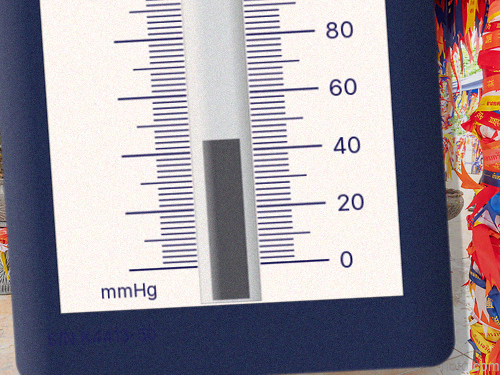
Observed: 44 mmHg
